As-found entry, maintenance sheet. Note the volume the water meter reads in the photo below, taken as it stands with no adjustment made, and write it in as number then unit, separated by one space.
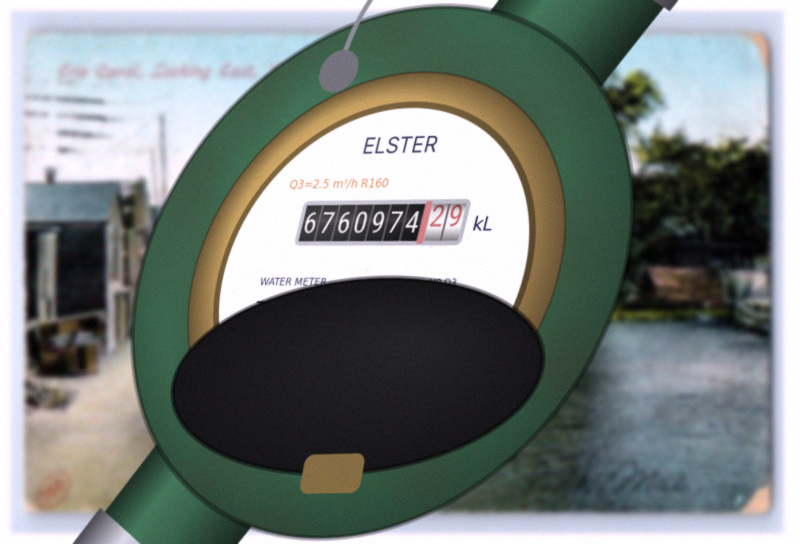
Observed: 6760974.29 kL
